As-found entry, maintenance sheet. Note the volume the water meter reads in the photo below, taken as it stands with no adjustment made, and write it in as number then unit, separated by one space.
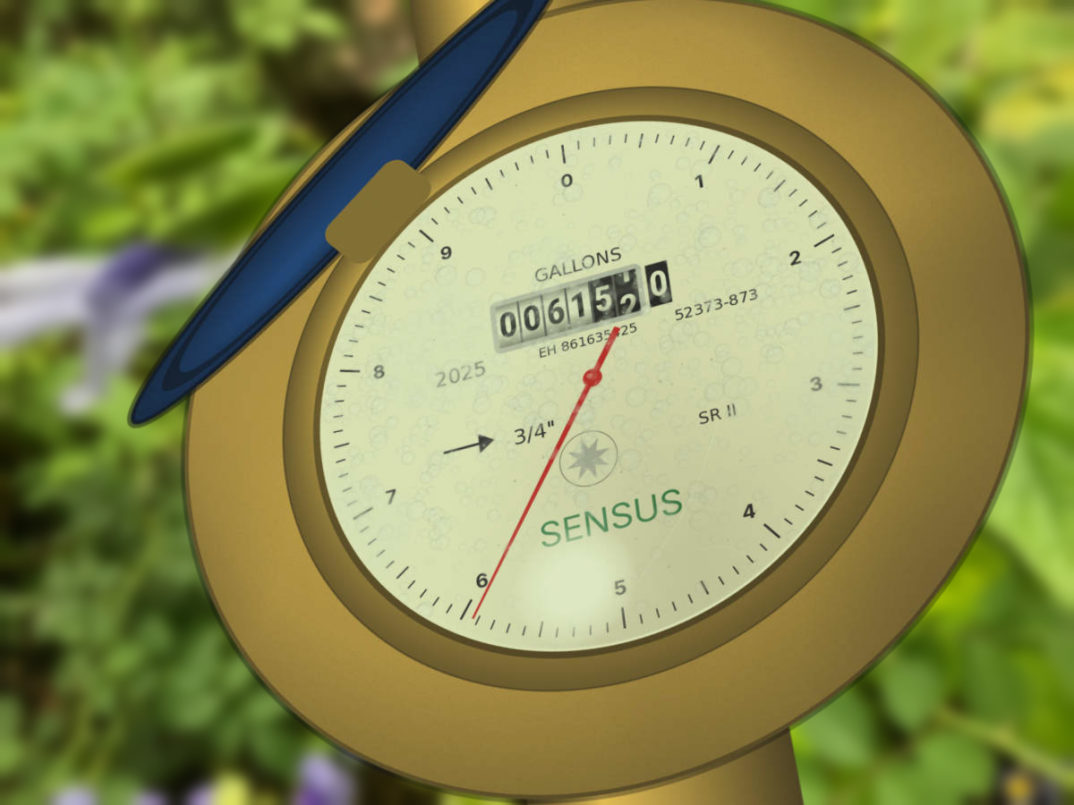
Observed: 61515.9 gal
